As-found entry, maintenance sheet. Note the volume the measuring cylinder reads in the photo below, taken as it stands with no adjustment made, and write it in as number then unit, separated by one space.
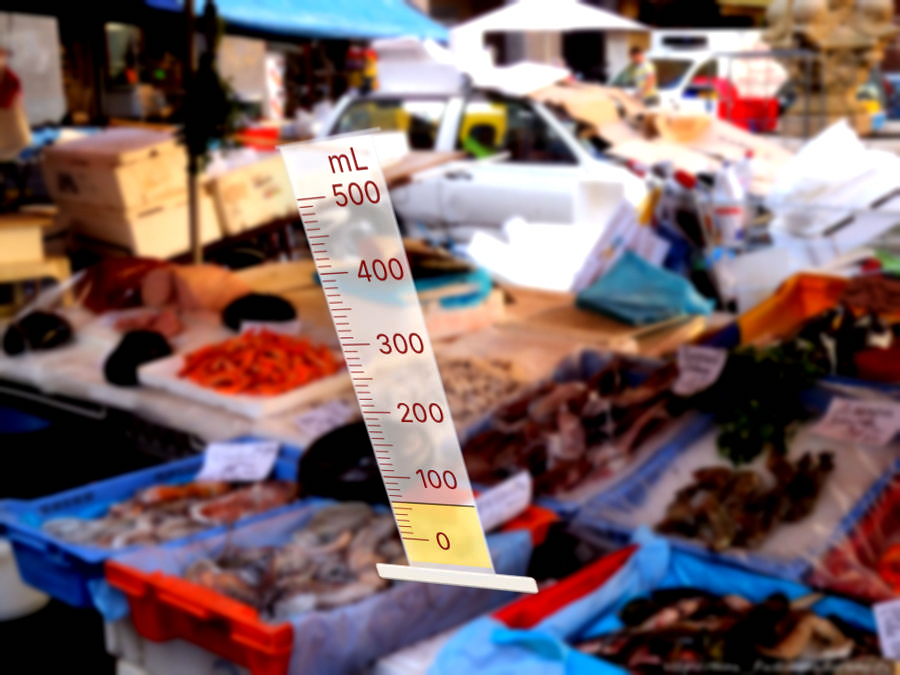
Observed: 60 mL
